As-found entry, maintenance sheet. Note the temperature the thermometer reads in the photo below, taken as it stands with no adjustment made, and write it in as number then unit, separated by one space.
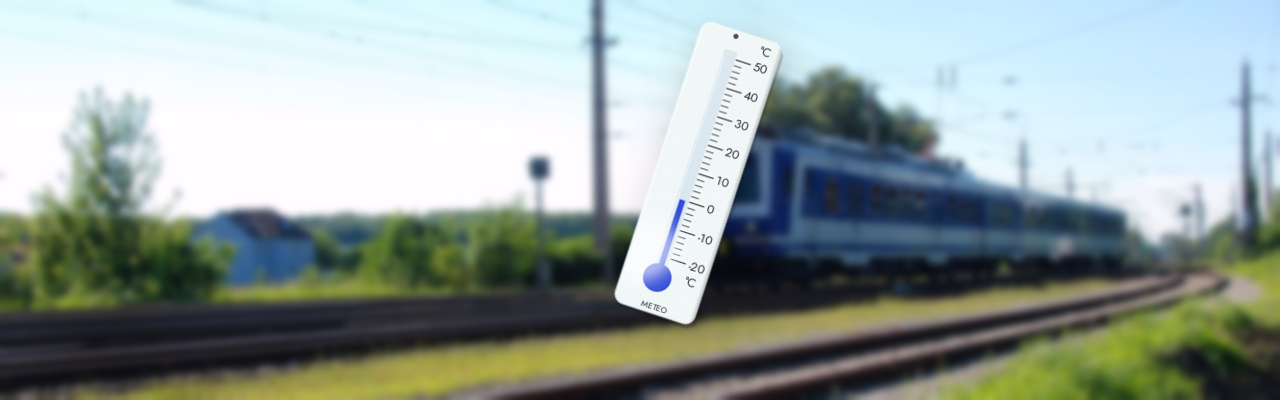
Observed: 0 °C
